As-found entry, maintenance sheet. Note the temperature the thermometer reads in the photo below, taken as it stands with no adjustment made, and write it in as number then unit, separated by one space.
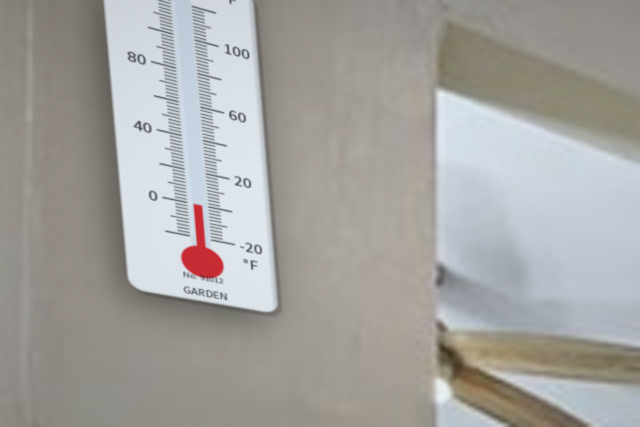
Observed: 0 °F
